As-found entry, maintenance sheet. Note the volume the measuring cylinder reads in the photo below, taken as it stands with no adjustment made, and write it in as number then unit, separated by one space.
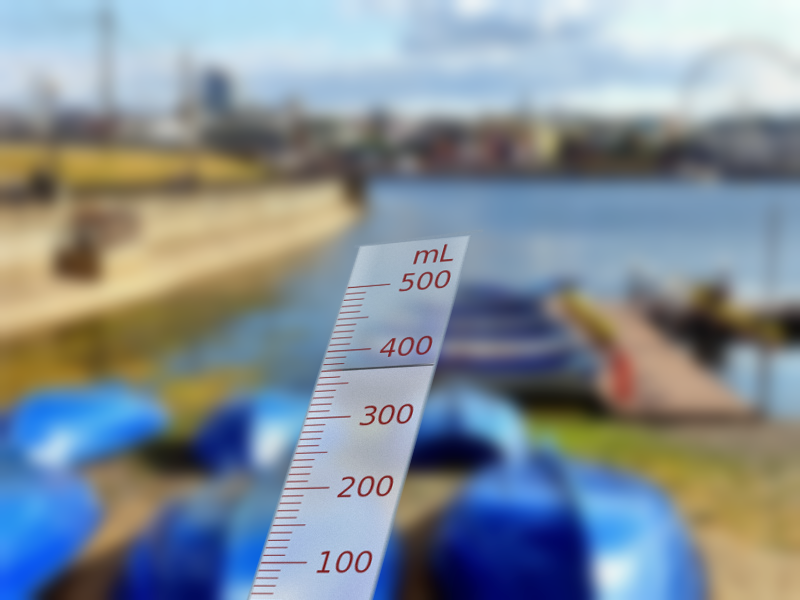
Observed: 370 mL
